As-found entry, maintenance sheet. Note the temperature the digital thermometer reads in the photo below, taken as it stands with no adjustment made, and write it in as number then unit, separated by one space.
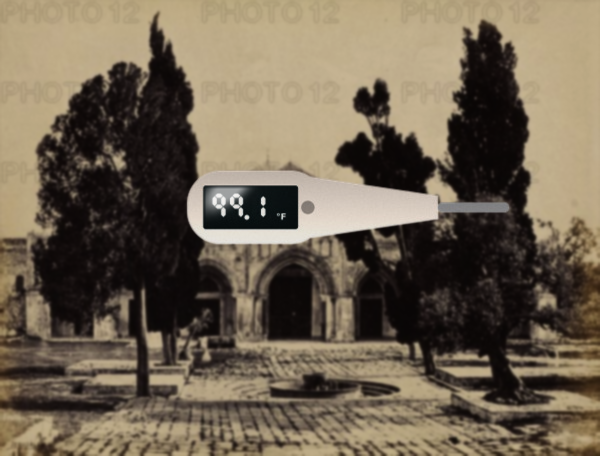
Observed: 99.1 °F
